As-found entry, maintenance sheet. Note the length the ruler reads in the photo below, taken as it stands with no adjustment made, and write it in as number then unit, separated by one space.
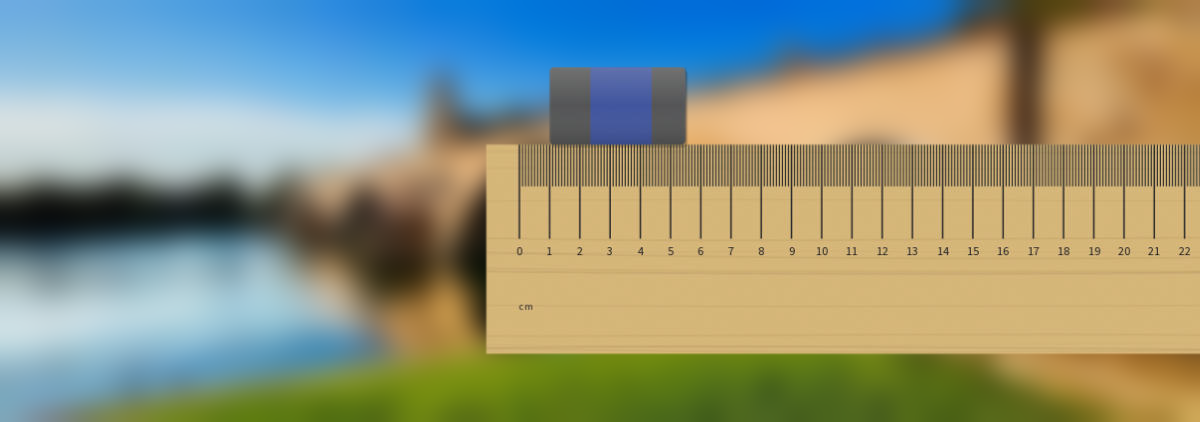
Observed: 4.5 cm
